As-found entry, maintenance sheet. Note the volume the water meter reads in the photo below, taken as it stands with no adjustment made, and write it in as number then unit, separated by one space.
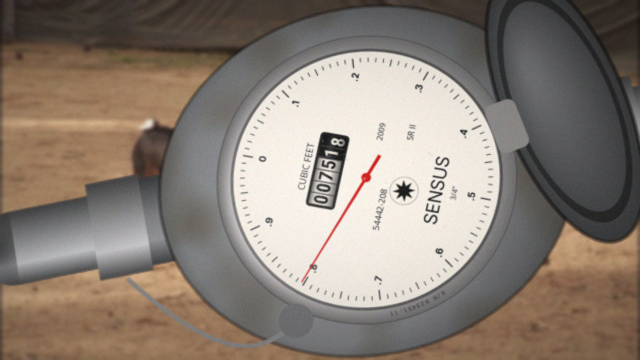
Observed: 7517.80 ft³
